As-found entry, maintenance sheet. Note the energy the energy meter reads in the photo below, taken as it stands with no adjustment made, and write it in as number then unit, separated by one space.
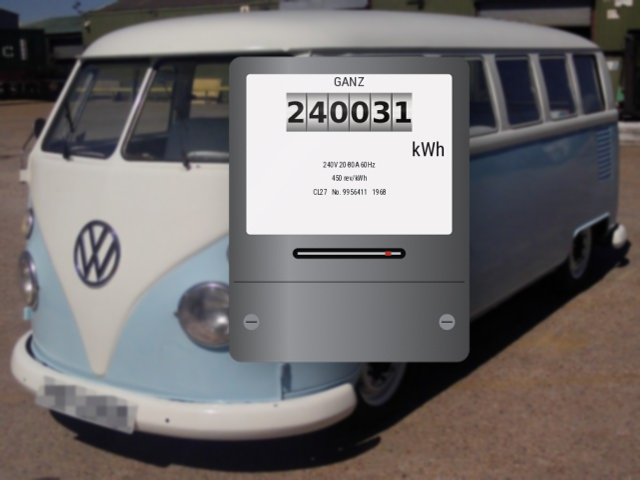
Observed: 240031 kWh
